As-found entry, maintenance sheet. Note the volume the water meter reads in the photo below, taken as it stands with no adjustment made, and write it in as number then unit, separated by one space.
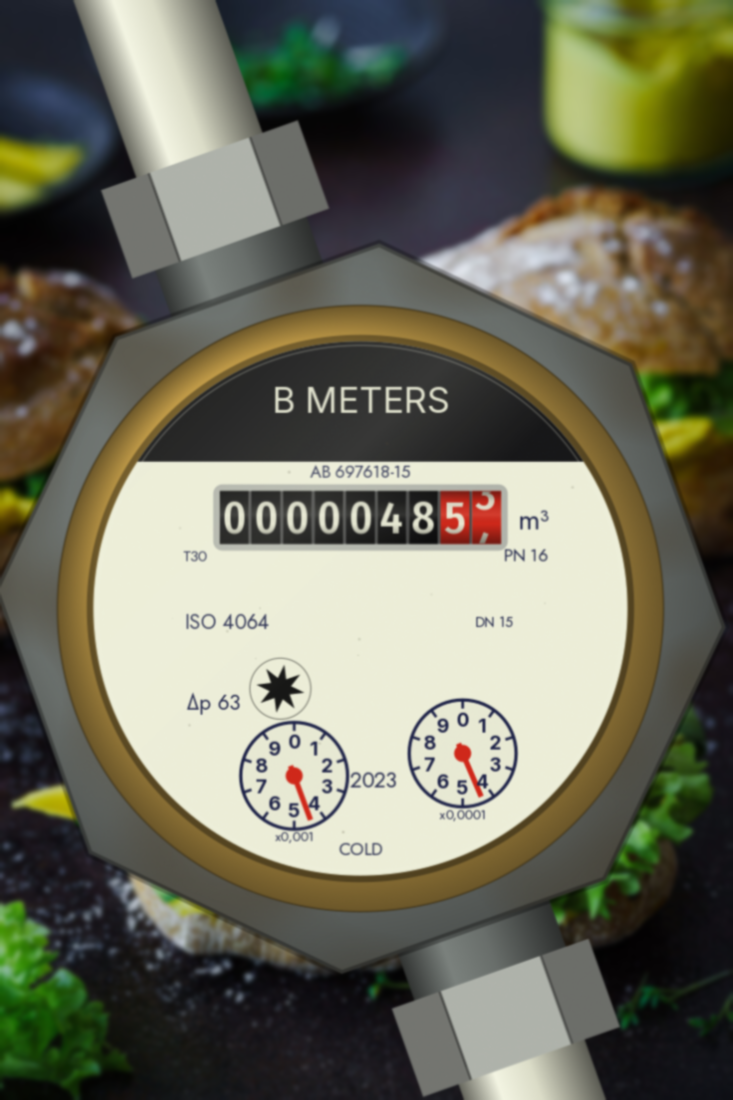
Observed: 48.5344 m³
